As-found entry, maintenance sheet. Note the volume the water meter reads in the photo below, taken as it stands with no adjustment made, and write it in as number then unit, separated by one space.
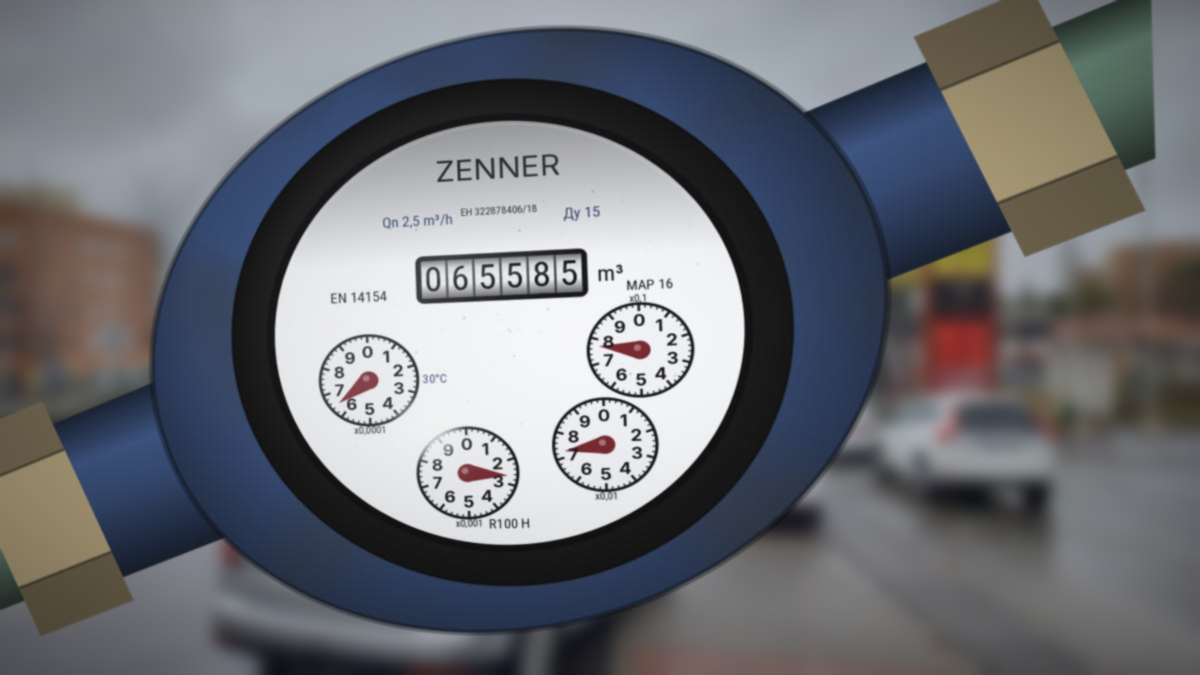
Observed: 65585.7726 m³
